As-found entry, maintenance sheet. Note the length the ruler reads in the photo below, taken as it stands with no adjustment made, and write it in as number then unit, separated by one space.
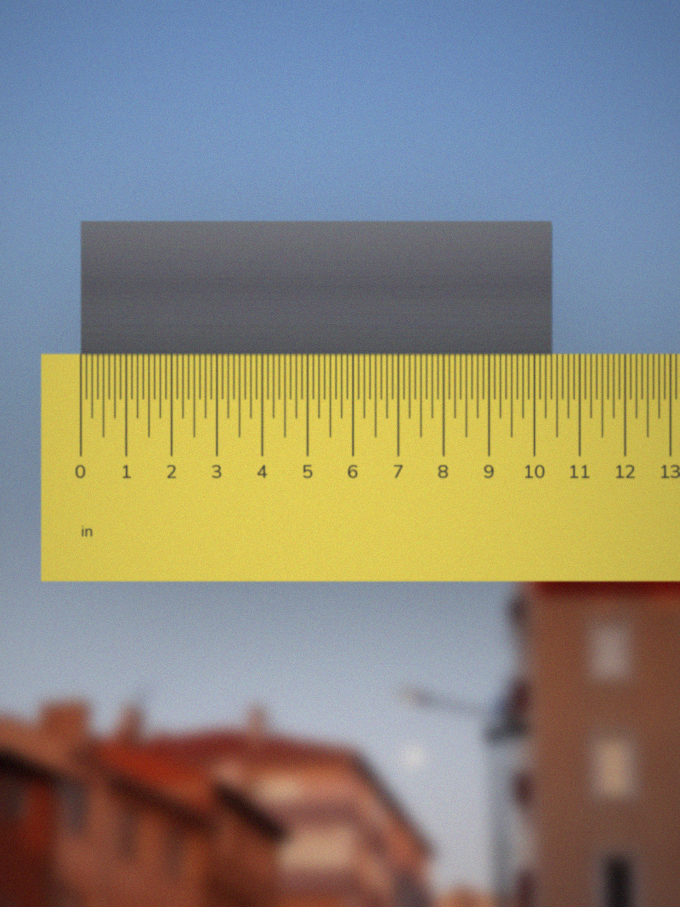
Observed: 10.375 in
